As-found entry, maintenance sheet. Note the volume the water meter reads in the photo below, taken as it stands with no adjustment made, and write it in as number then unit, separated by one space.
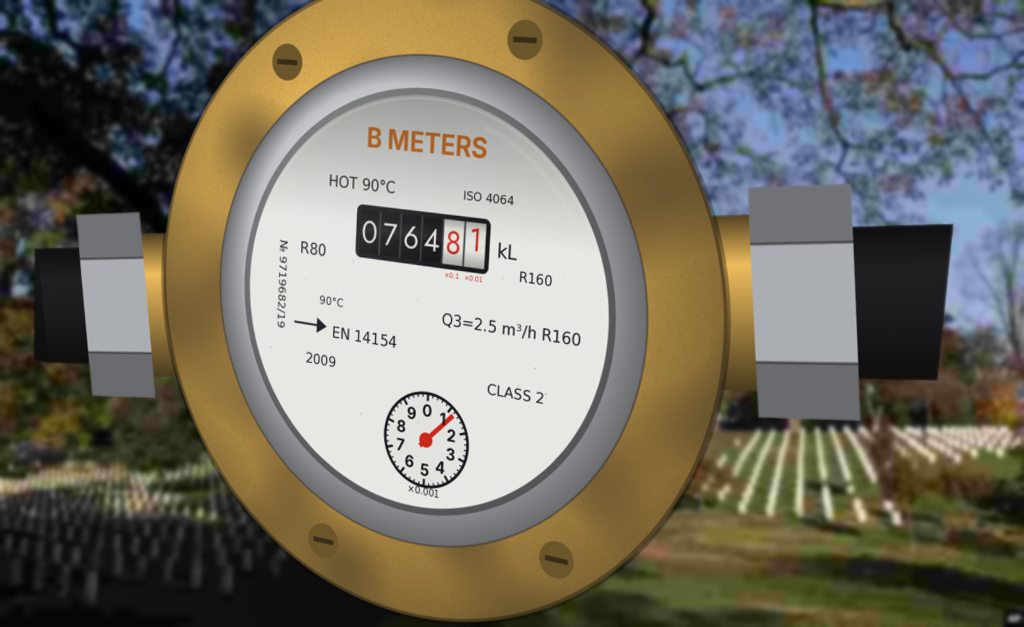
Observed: 764.811 kL
